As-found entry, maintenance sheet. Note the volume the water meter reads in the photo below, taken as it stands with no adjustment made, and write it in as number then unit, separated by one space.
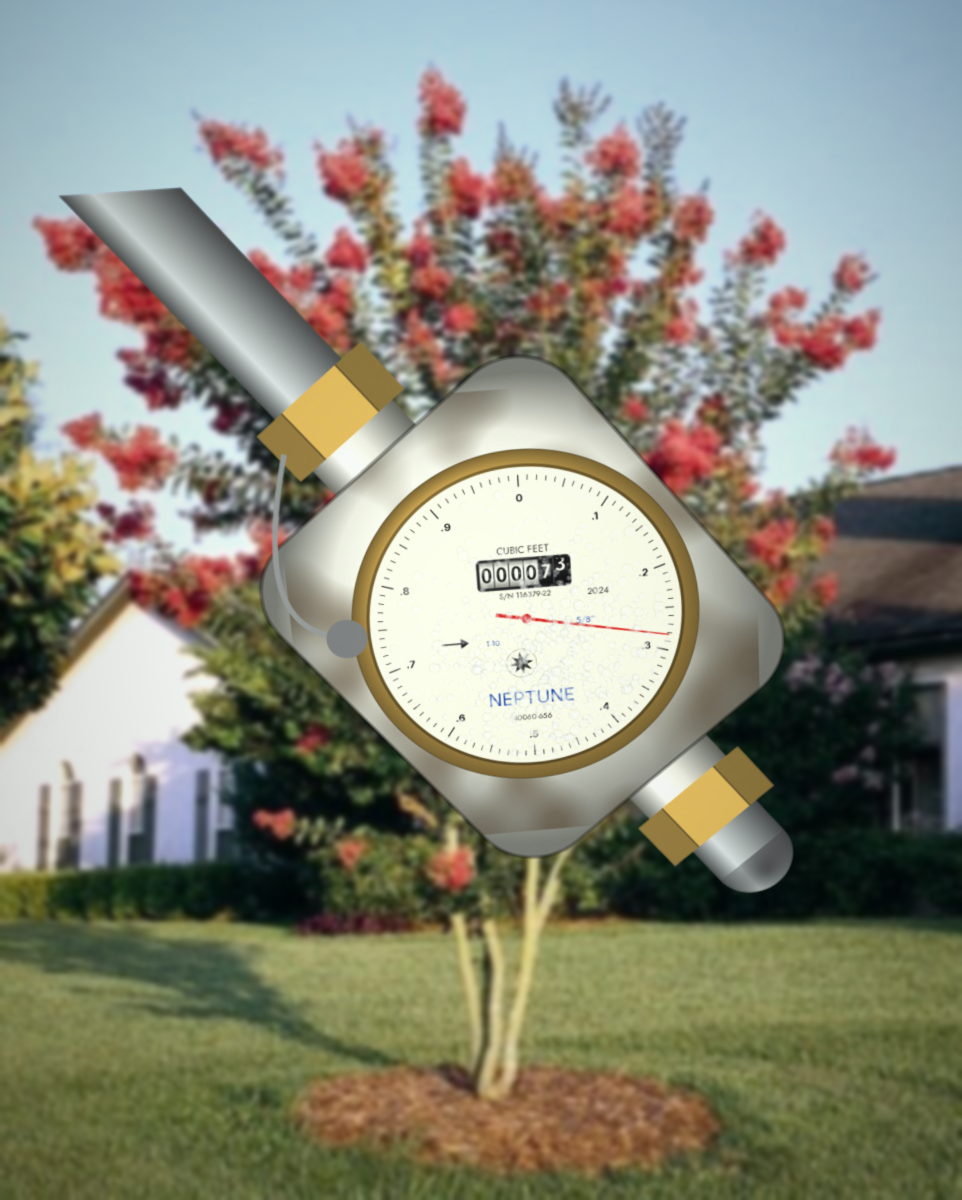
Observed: 73.28 ft³
